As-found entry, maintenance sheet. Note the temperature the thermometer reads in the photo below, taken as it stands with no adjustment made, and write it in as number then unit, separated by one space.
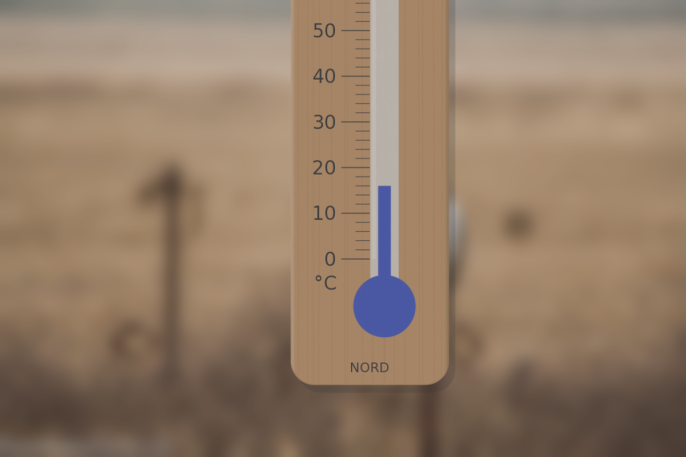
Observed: 16 °C
